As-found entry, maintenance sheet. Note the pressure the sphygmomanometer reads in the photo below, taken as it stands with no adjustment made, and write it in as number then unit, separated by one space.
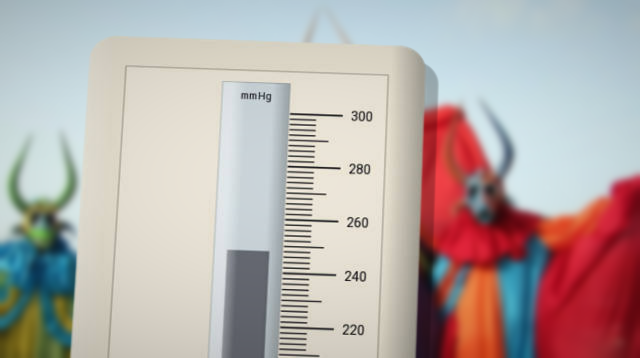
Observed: 248 mmHg
